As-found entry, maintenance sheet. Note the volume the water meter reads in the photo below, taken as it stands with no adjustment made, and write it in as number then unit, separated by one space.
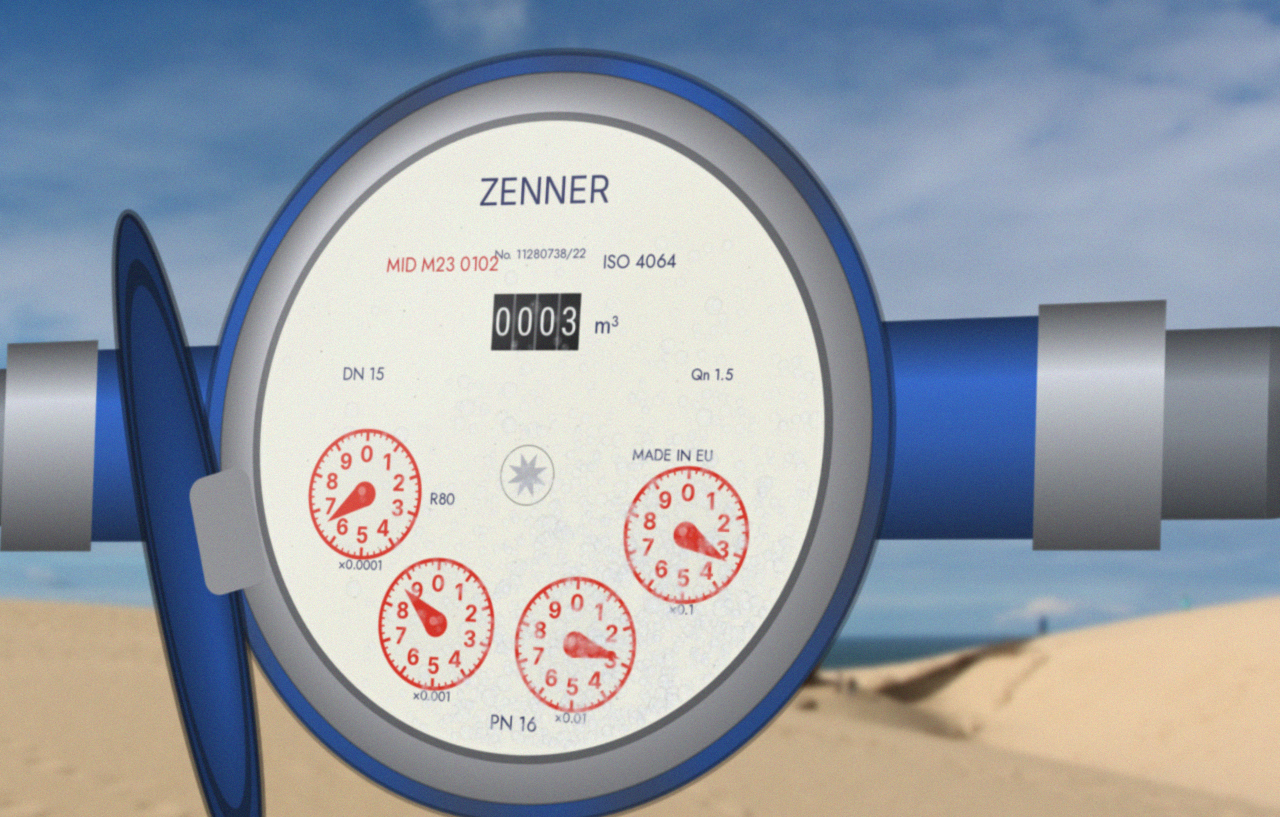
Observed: 3.3286 m³
